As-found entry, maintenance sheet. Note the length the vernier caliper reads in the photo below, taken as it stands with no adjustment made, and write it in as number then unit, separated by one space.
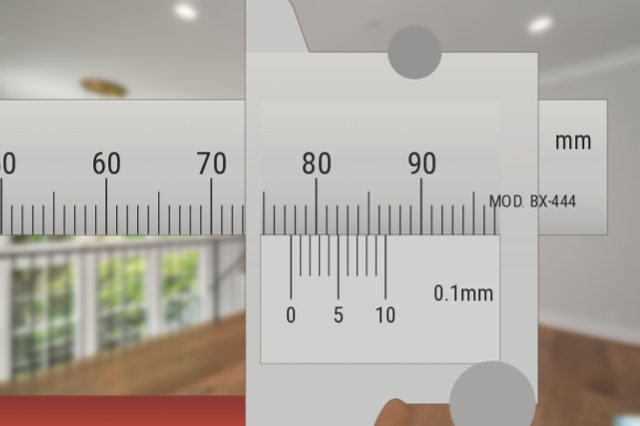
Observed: 77.6 mm
